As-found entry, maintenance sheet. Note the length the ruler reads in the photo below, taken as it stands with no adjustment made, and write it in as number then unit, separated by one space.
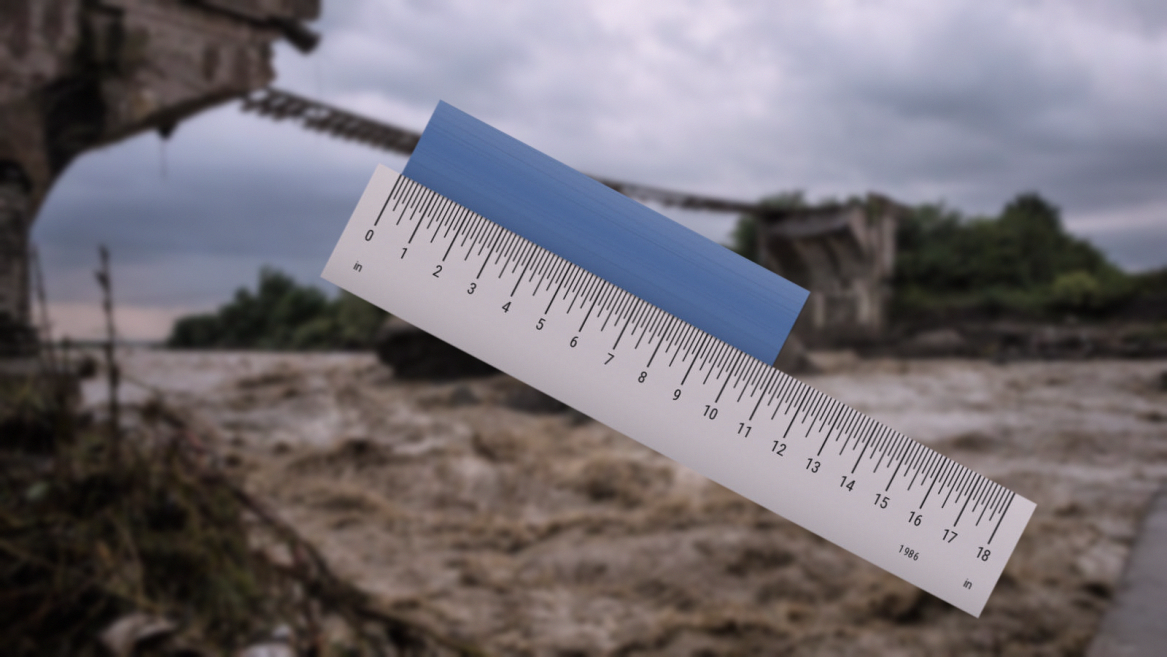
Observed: 10.875 in
